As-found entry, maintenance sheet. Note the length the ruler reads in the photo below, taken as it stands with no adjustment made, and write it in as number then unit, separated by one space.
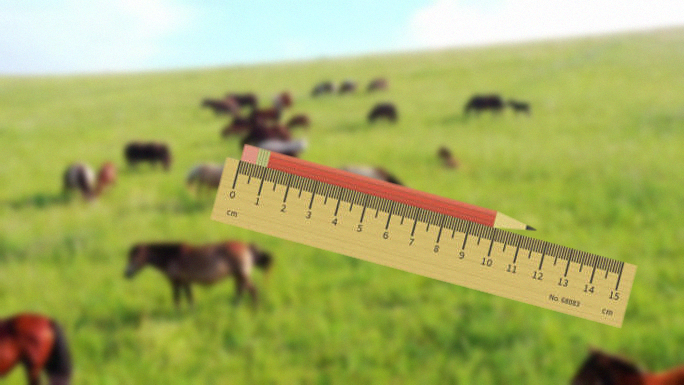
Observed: 11.5 cm
